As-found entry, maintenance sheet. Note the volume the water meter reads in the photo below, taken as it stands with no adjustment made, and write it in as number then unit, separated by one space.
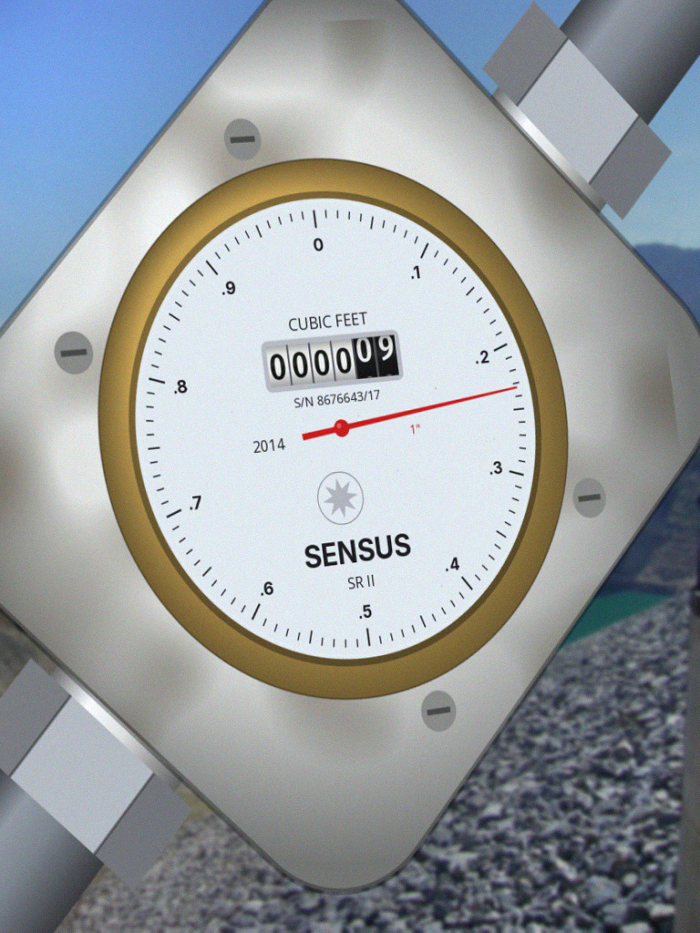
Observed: 9.23 ft³
